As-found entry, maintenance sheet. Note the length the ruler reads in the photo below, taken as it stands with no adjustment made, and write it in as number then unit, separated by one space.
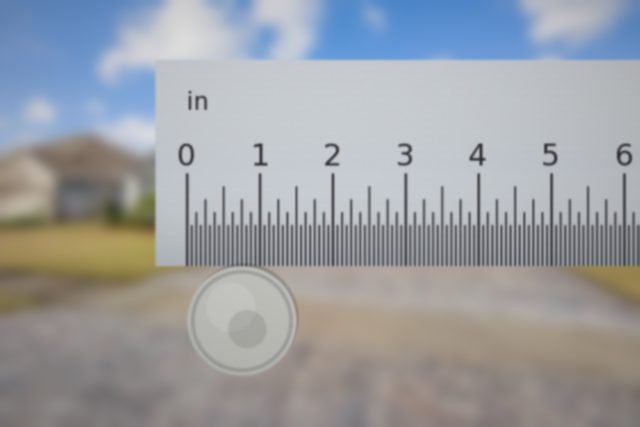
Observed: 1.5 in
